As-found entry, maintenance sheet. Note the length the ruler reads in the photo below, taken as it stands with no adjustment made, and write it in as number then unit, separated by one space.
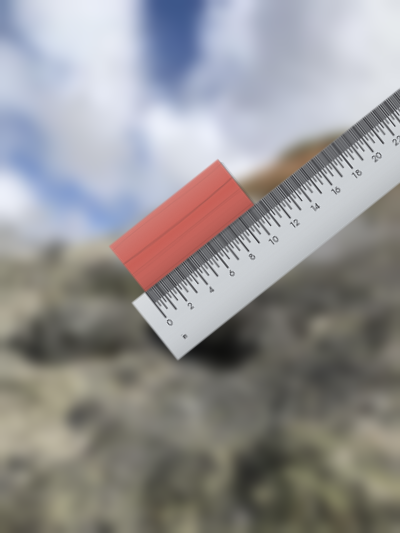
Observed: 10.5 in
